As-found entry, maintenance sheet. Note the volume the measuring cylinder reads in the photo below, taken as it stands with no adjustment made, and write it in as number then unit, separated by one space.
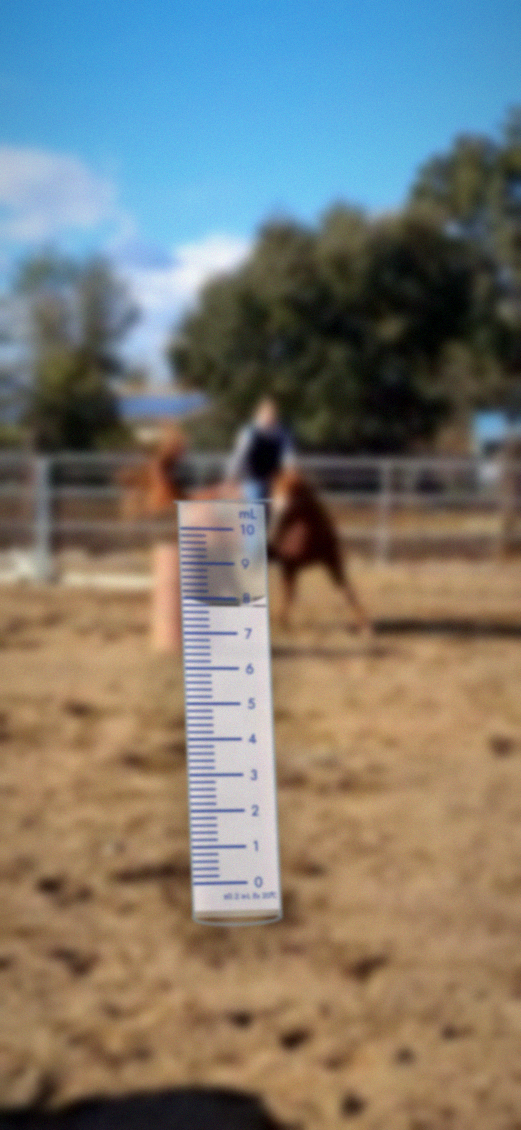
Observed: 7.8 mL
